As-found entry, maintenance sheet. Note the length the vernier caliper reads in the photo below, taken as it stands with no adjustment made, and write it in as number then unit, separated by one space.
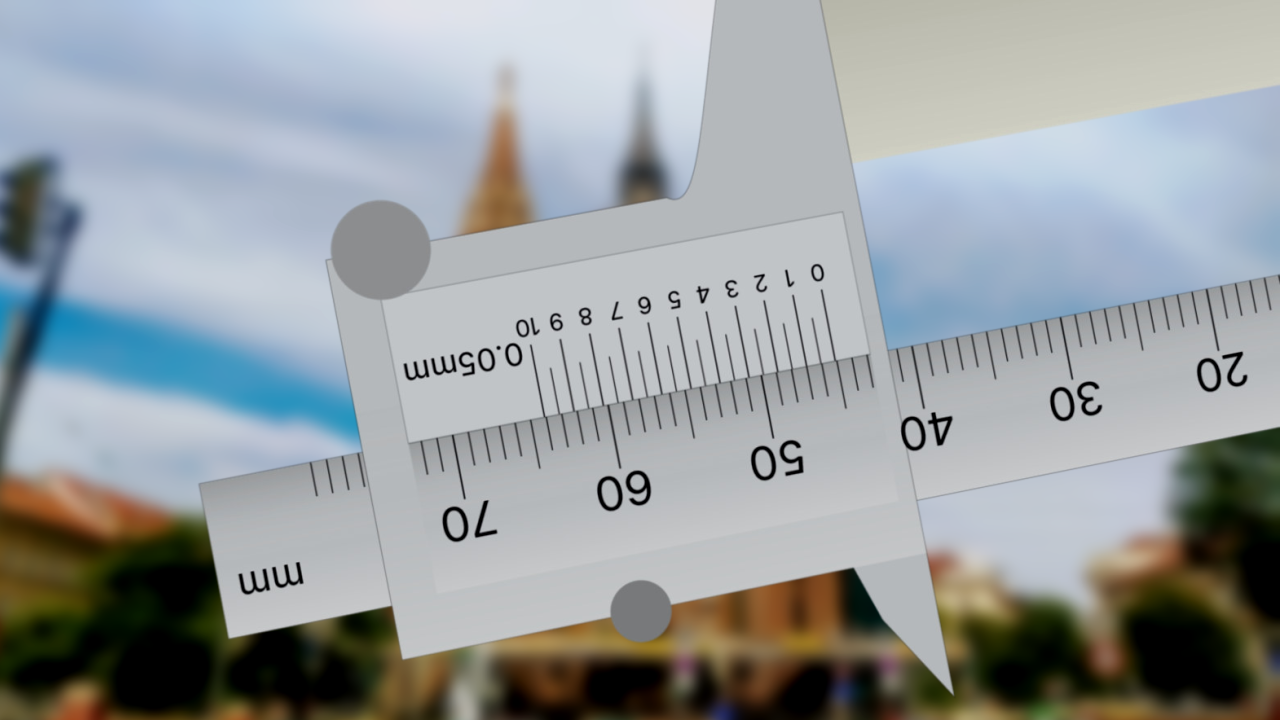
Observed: 45.1 mm
